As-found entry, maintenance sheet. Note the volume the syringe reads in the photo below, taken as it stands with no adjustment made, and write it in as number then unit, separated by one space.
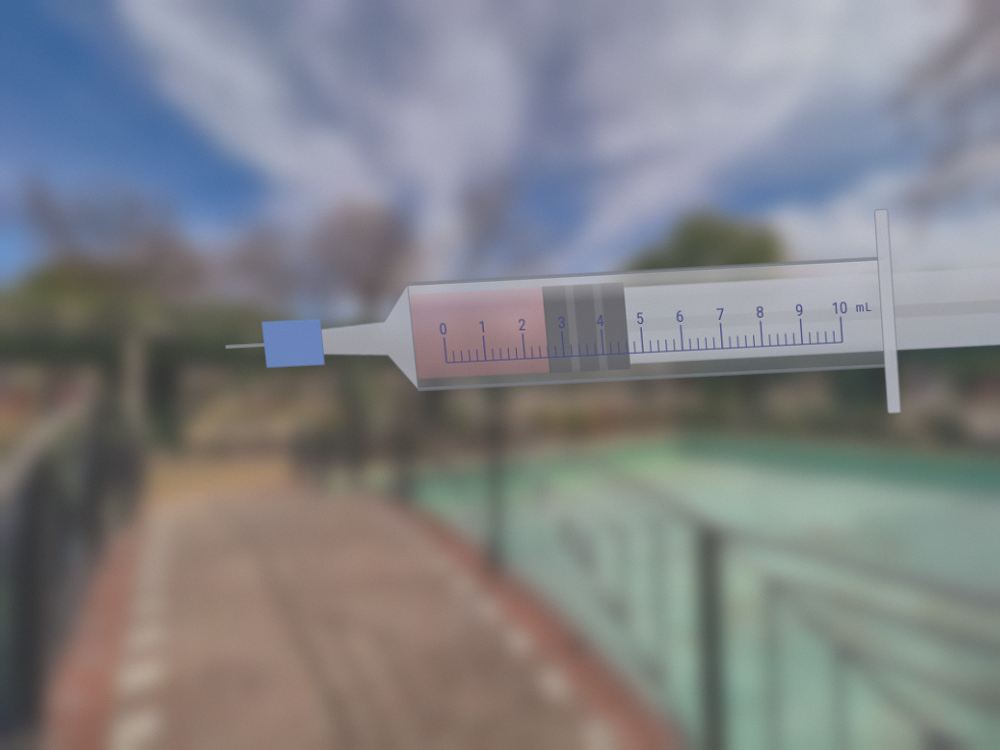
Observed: 2.6 mL
